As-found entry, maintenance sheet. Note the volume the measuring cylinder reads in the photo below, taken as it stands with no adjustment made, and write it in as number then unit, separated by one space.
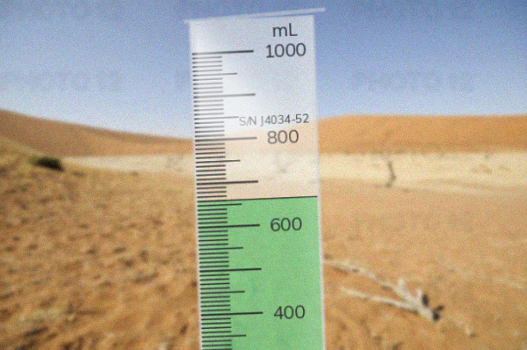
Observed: 660 mL
